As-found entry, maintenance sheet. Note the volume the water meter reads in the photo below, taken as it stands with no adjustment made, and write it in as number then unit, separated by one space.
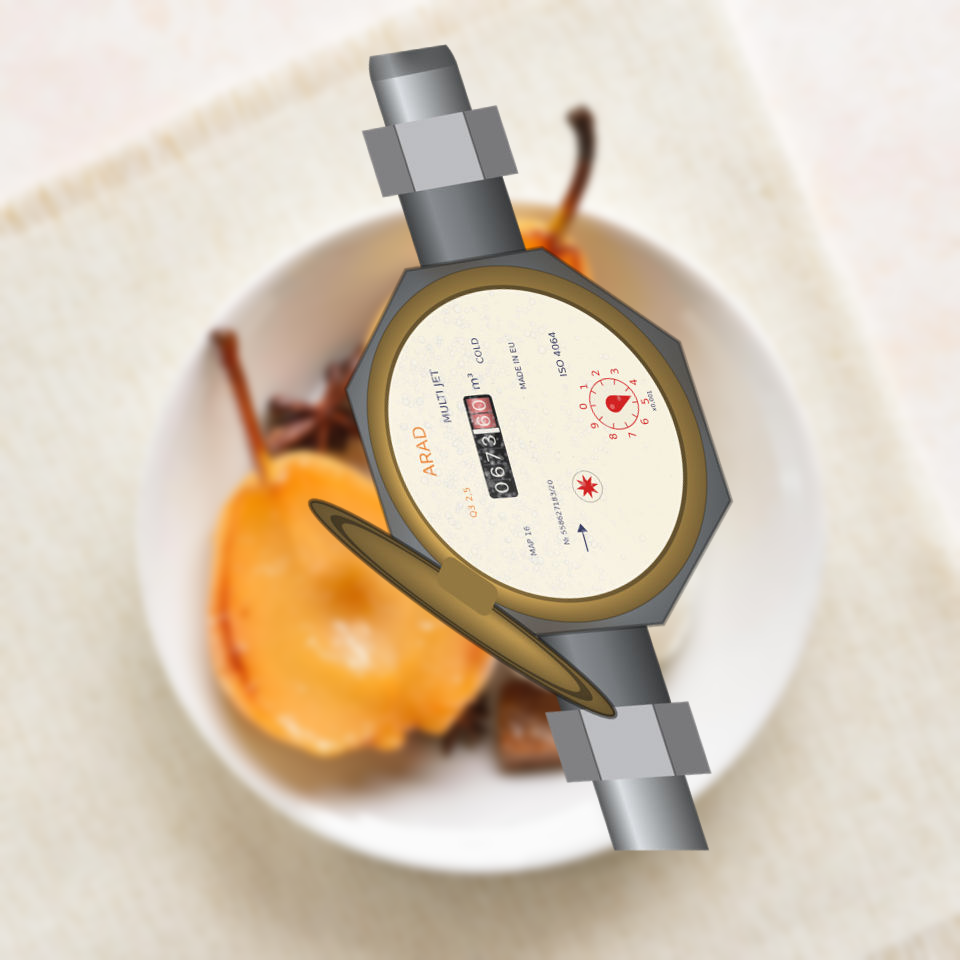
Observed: 673.604 m³
